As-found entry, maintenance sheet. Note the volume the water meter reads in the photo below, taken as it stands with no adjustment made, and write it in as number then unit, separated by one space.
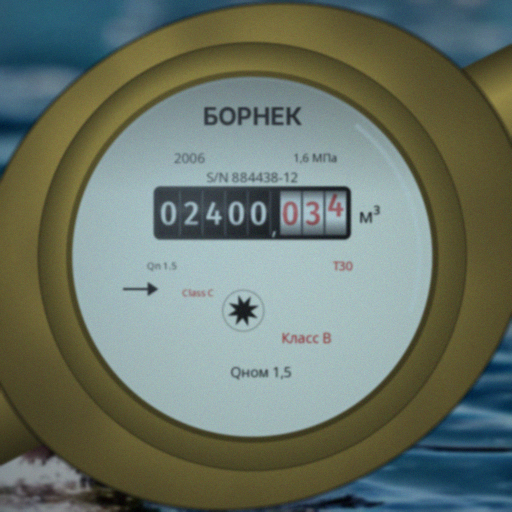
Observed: 2400.034 m³
